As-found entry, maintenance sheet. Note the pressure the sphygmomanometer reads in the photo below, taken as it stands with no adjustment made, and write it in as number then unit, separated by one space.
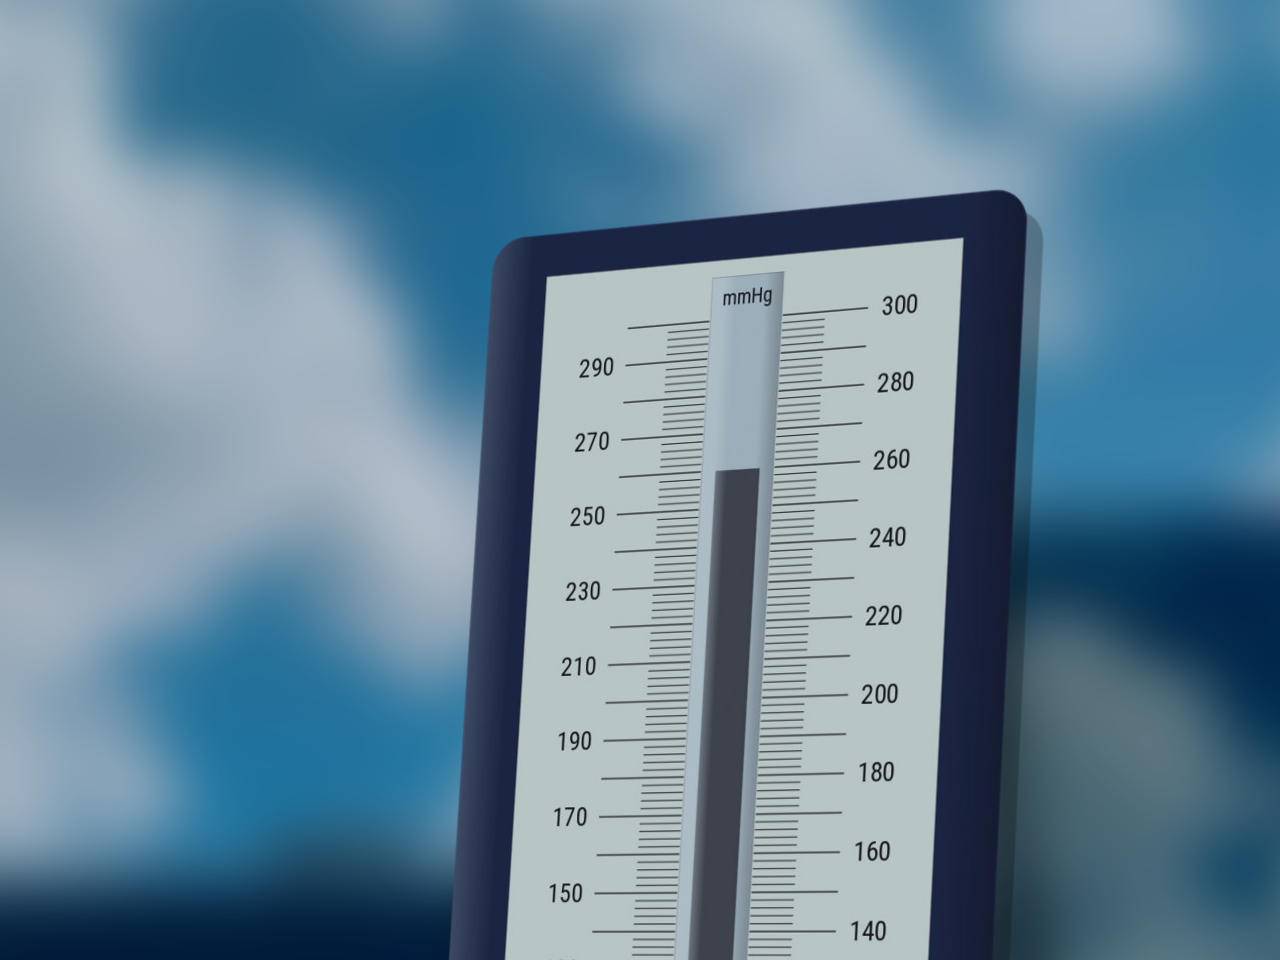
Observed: 260 mmHg
